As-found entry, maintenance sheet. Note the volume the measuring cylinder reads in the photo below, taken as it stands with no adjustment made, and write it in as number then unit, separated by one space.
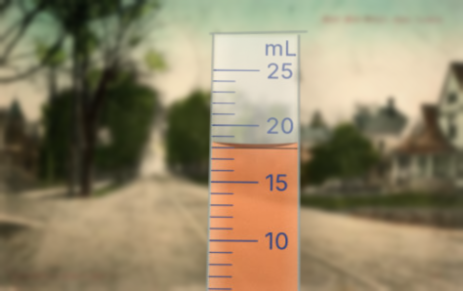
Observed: 18 mL
